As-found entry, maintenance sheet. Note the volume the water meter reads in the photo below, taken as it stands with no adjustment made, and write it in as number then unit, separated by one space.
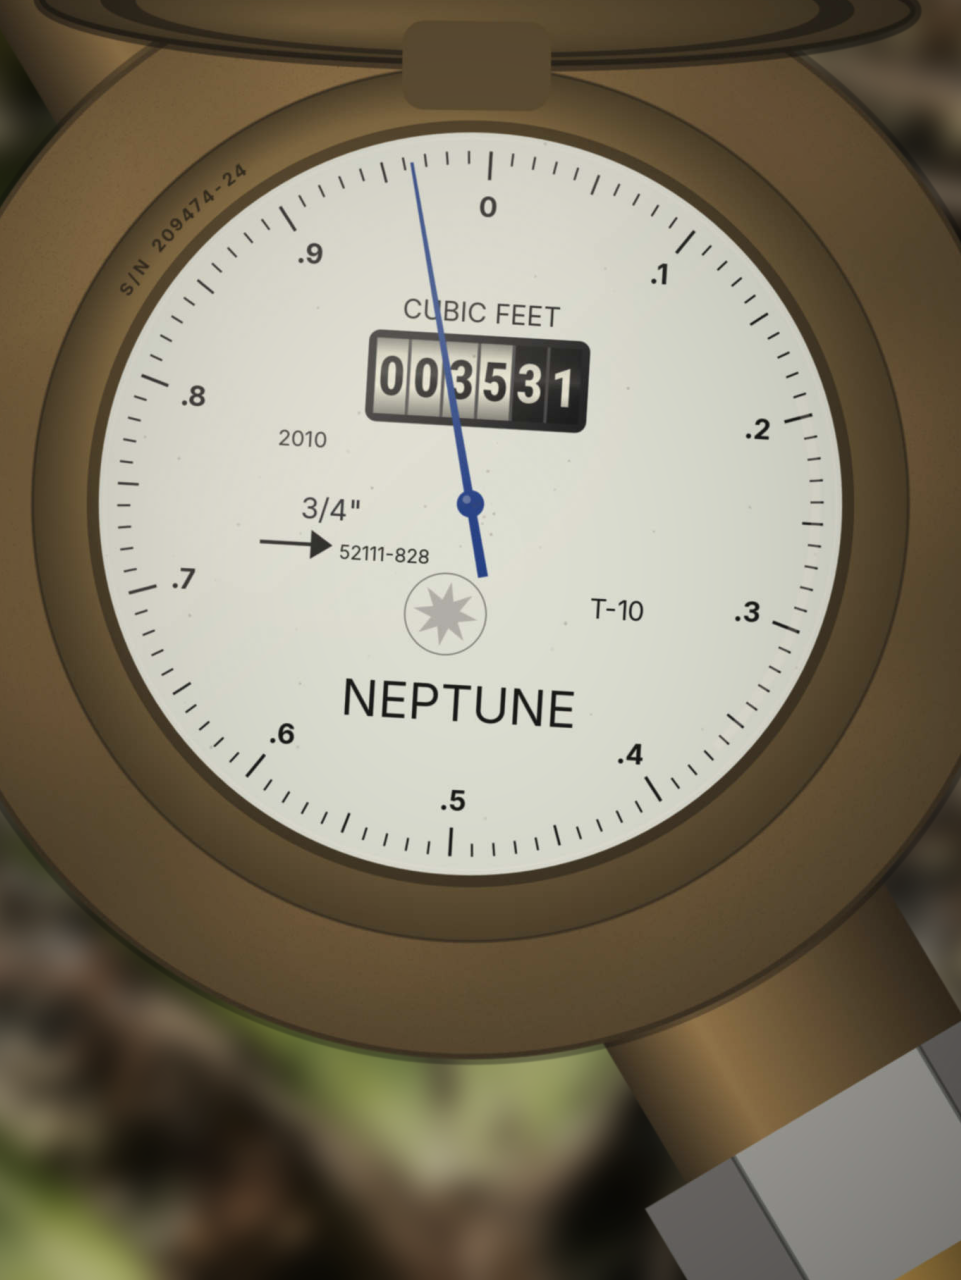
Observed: 3530.96 ft³
